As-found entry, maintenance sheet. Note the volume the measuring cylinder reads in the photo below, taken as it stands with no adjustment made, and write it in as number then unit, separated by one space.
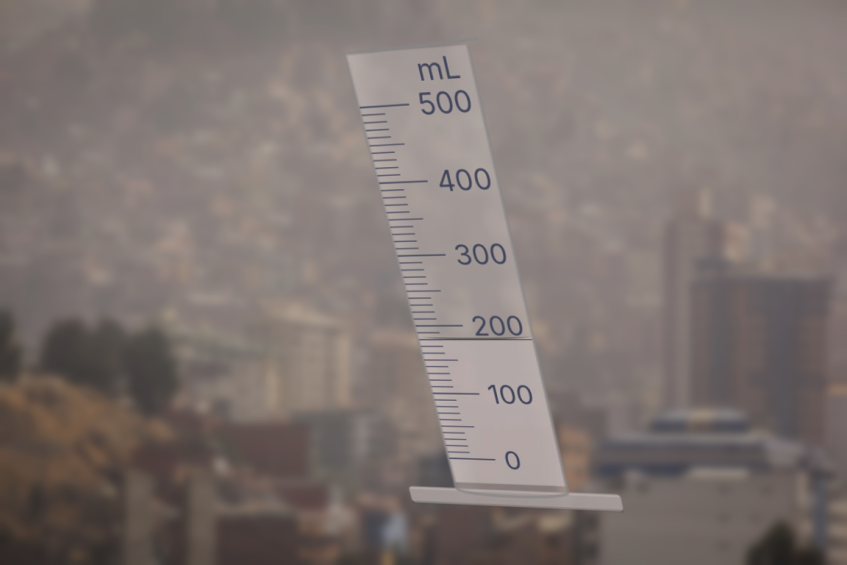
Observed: 180 mL
